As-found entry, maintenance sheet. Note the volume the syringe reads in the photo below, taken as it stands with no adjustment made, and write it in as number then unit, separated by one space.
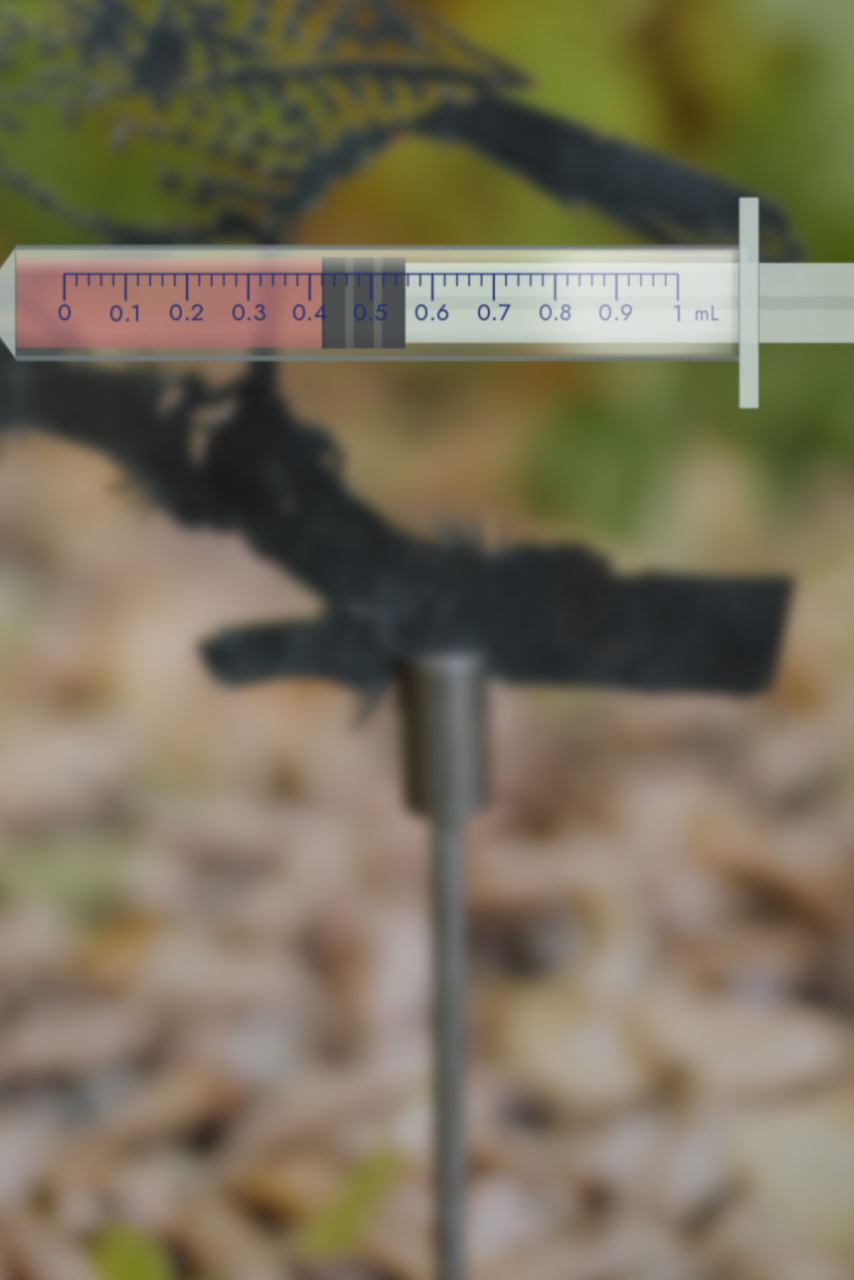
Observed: 0.42 mL
